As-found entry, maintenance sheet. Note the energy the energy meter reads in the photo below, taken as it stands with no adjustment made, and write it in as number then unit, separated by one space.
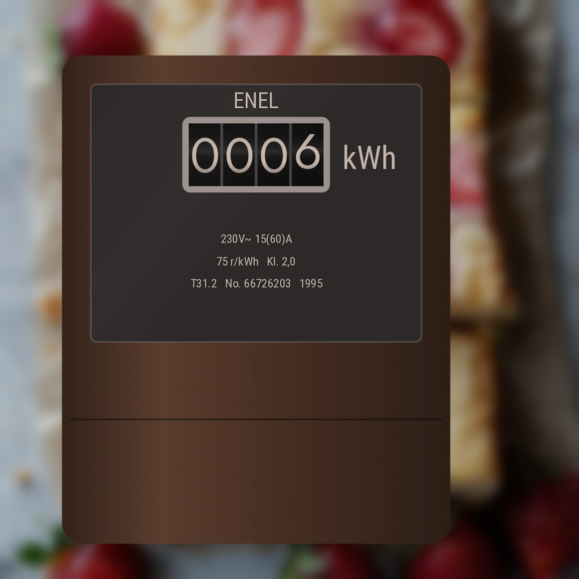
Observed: 6 kWh
